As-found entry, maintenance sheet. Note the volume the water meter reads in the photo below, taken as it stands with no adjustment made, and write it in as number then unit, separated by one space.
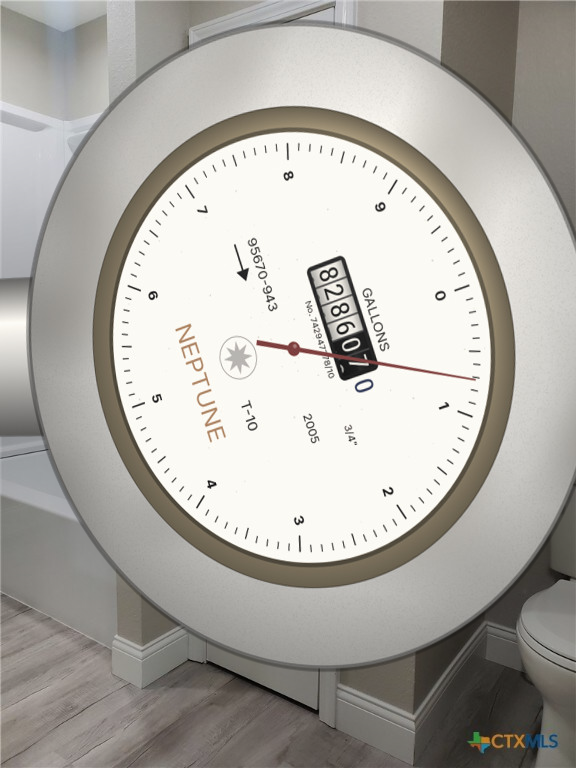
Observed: 8286070.7 gal
